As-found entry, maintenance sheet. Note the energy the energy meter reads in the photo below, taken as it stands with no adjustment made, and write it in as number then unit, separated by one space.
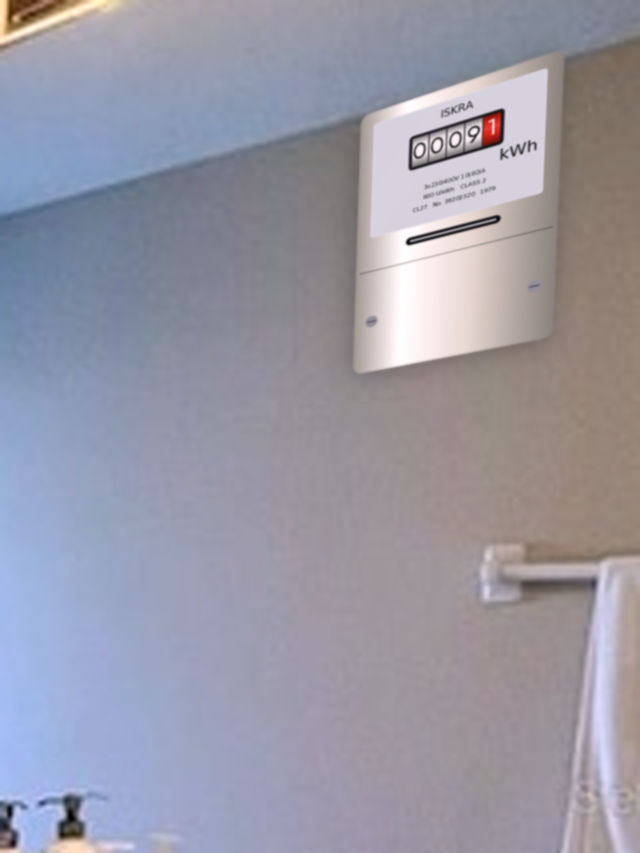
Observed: 9.1 kWh
